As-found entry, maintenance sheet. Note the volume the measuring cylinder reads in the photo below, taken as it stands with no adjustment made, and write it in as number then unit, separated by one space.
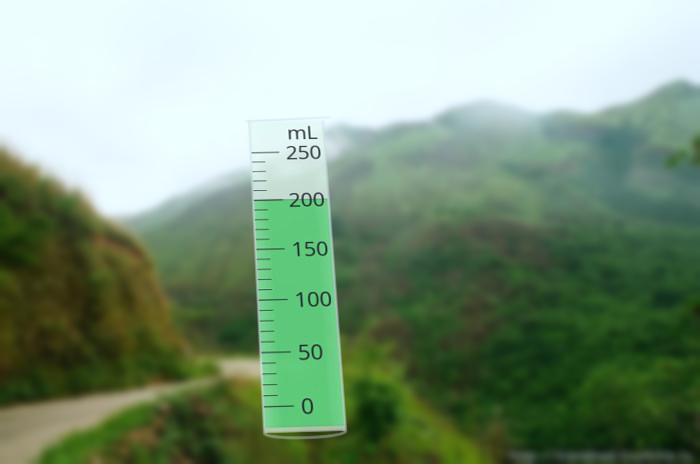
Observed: 200 mL
